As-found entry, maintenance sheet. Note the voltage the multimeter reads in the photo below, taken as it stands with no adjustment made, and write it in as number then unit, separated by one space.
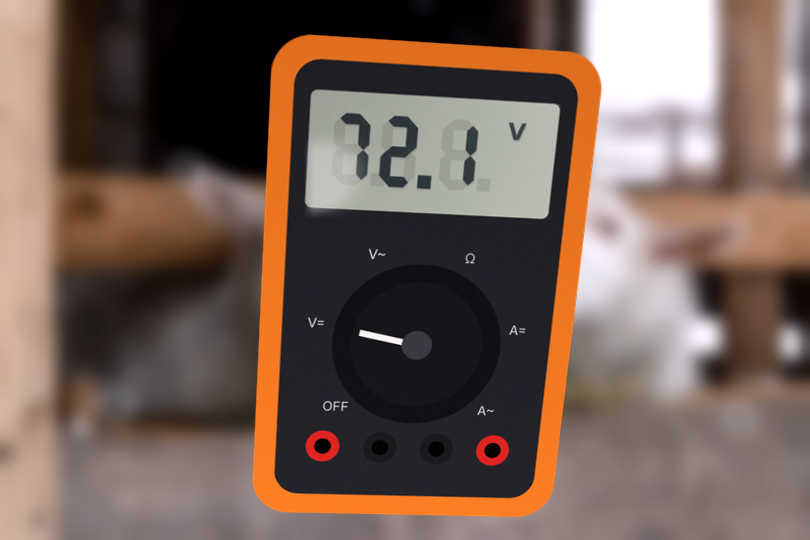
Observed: 72.1 V
